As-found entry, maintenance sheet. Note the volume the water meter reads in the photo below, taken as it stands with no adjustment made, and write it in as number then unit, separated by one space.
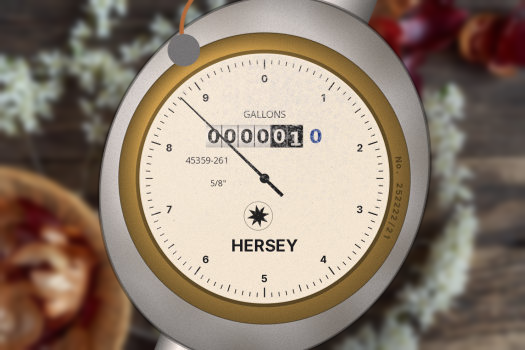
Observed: 8.7 gal
